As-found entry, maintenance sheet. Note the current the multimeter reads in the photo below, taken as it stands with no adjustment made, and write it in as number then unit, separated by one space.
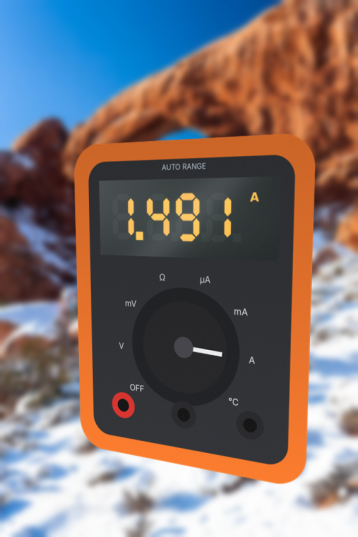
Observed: 1.491 A
